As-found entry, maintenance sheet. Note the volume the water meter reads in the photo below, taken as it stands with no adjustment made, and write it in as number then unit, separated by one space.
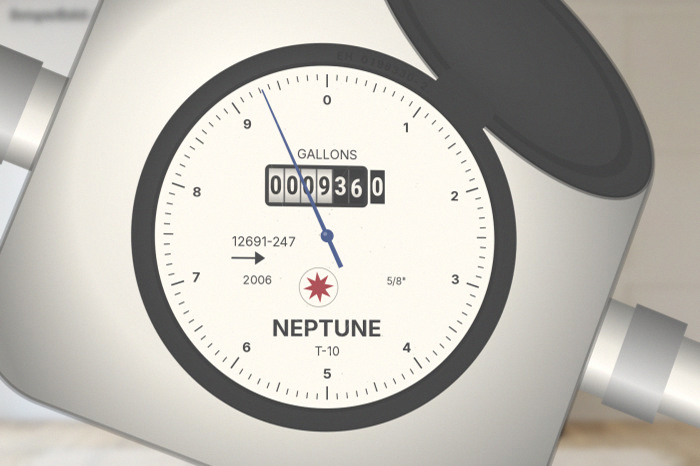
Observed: 9359.3 gal
